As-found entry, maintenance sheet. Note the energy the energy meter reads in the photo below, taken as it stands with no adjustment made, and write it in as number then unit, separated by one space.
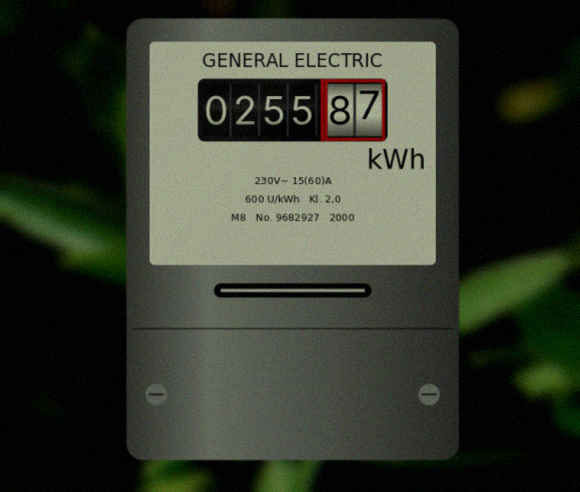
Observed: 255.87 kWh
